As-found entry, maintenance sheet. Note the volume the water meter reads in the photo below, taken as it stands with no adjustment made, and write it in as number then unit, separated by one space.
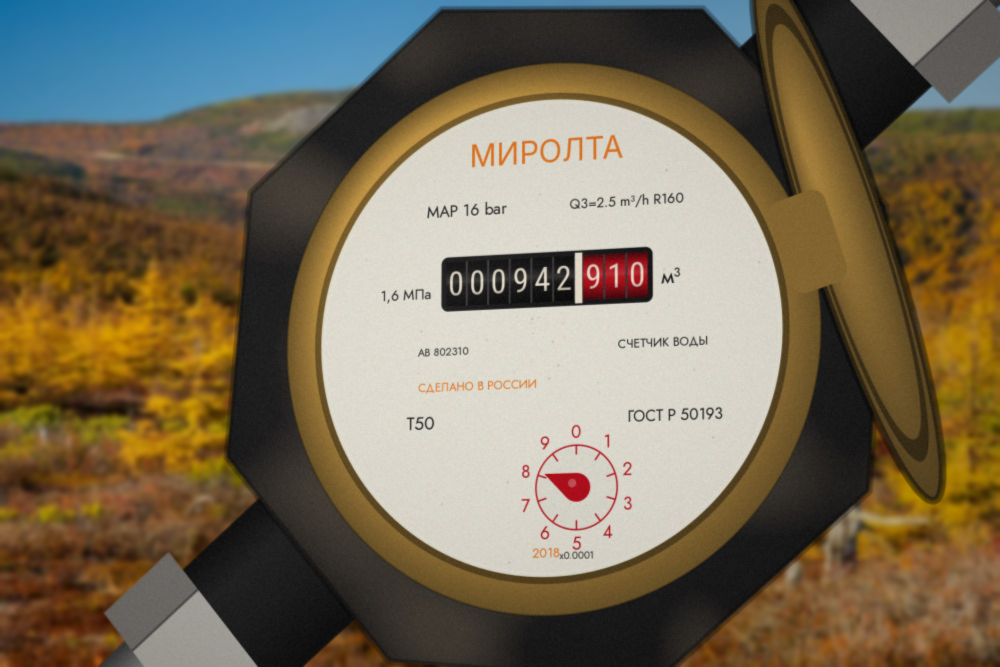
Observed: 942.9108 m³
